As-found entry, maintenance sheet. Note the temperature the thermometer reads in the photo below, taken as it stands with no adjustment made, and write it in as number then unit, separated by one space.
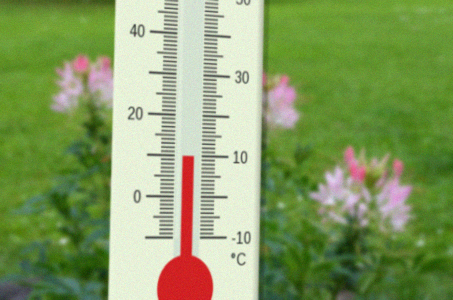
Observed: 10 °C
